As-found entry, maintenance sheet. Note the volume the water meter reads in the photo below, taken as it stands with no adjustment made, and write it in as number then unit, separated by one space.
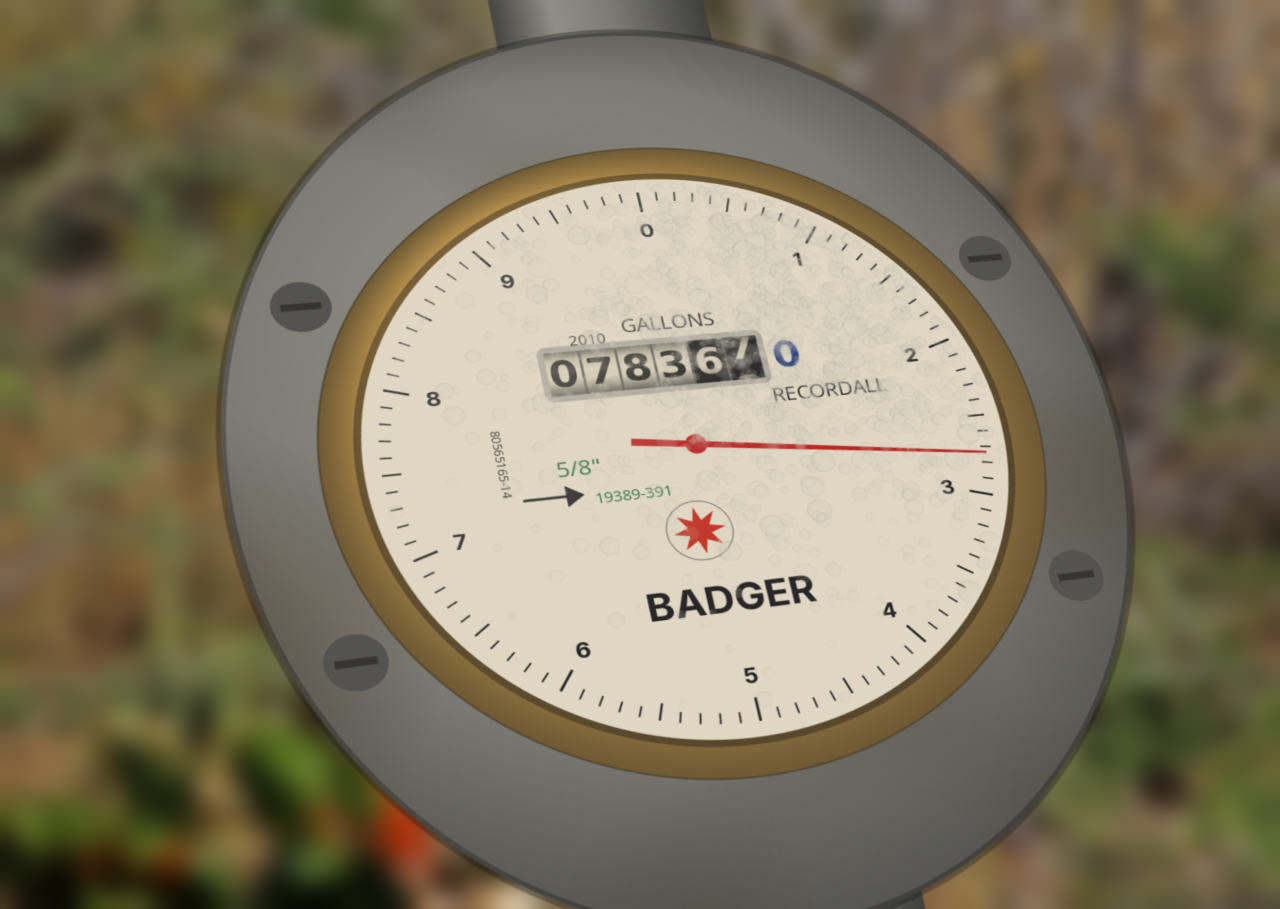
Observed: 783672.7 gal
